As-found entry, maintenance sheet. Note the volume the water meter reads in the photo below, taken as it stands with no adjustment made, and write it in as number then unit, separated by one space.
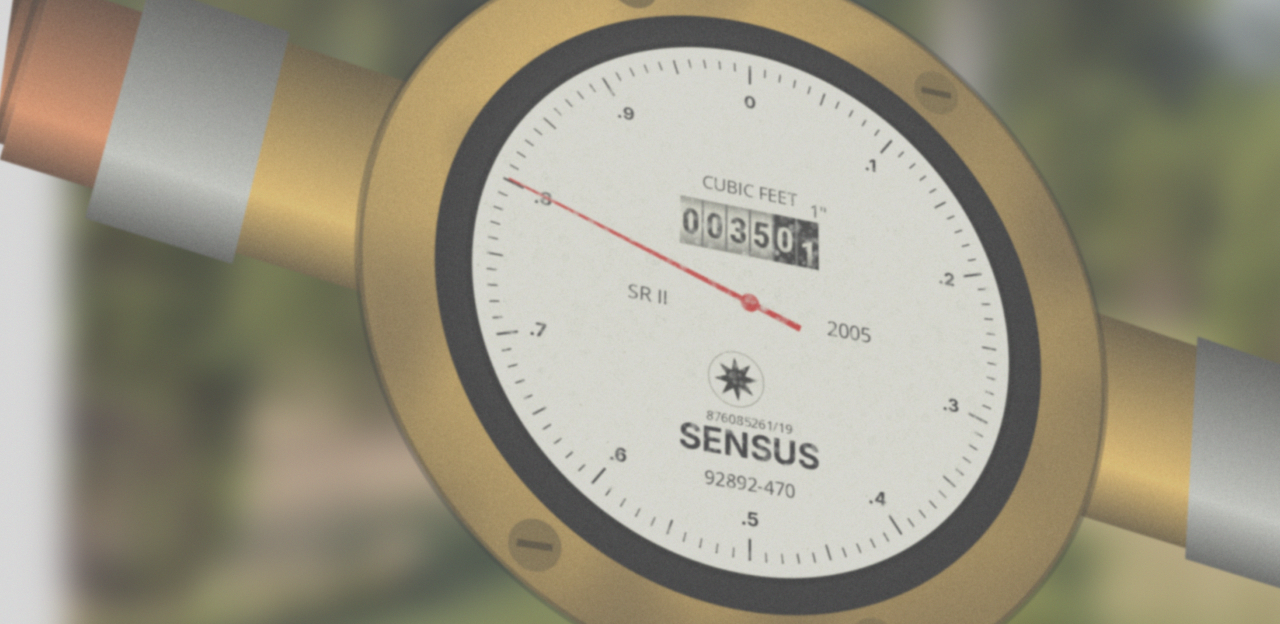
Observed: 3500.80 ft³
